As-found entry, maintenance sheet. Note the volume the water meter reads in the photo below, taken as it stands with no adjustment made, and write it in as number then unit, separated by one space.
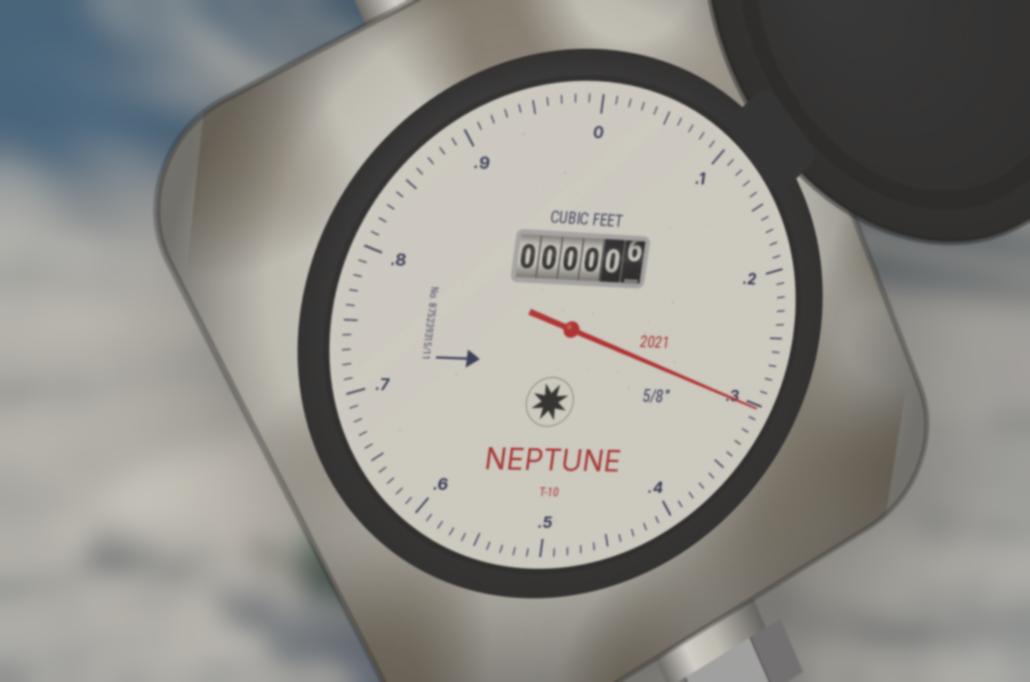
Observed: 6.30 ft³
